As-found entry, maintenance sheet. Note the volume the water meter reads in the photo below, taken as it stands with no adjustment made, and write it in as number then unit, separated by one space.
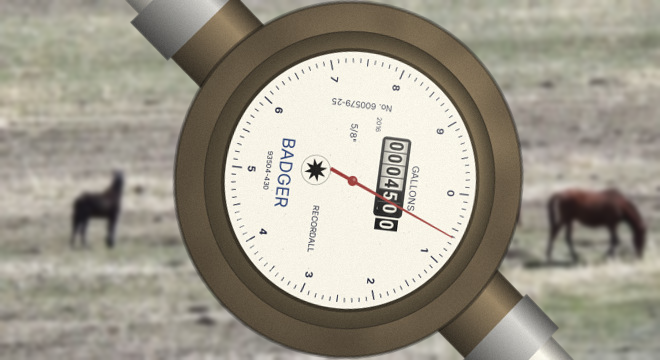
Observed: 4500.6 gal
